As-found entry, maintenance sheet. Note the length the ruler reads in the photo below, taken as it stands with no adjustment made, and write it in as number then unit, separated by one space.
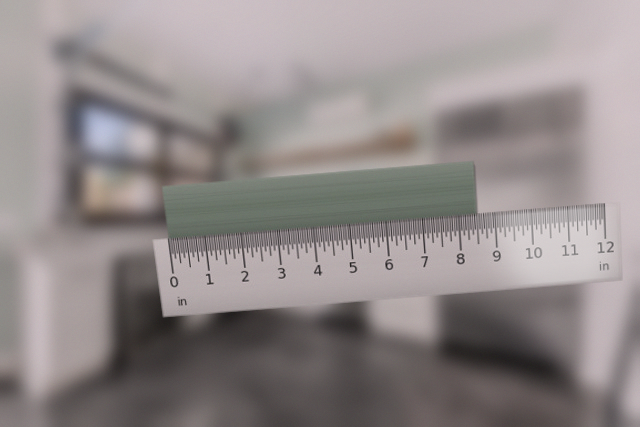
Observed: 8.5 in
